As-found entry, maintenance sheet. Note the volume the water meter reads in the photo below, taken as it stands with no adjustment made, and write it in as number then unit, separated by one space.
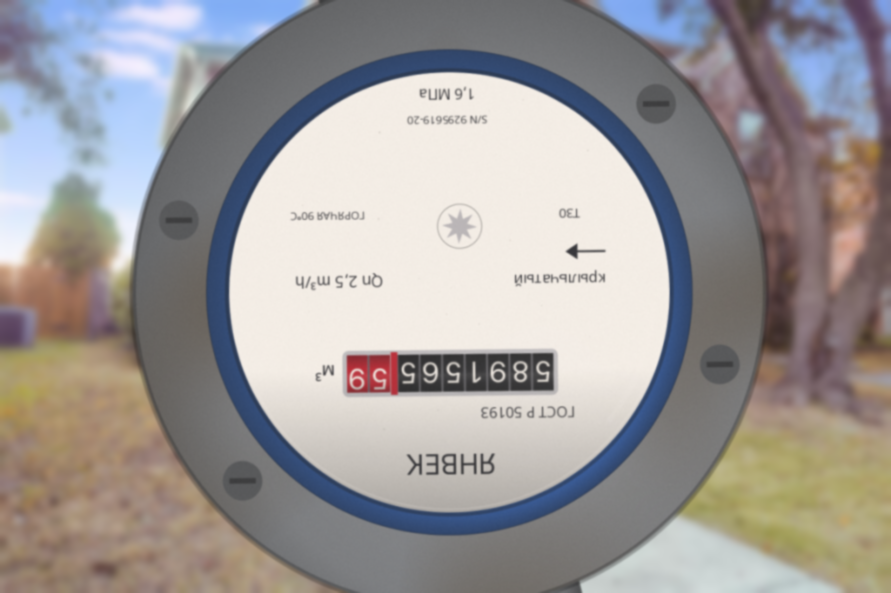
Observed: 5891565.59 m³
